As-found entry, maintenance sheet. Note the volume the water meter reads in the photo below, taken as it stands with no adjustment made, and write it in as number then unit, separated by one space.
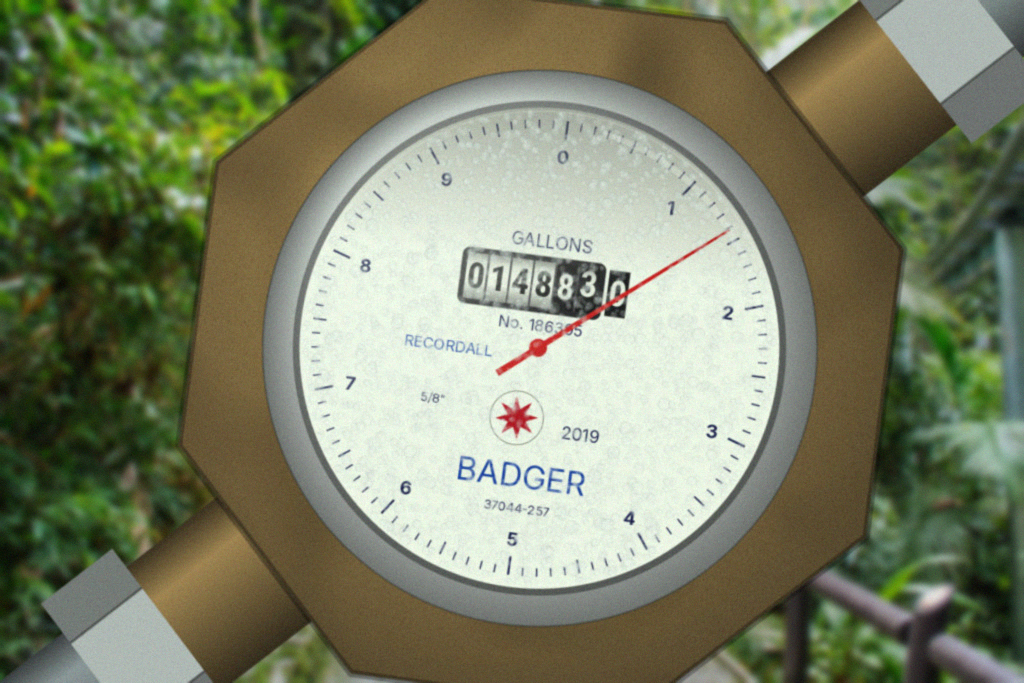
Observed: 148831.4 gal
